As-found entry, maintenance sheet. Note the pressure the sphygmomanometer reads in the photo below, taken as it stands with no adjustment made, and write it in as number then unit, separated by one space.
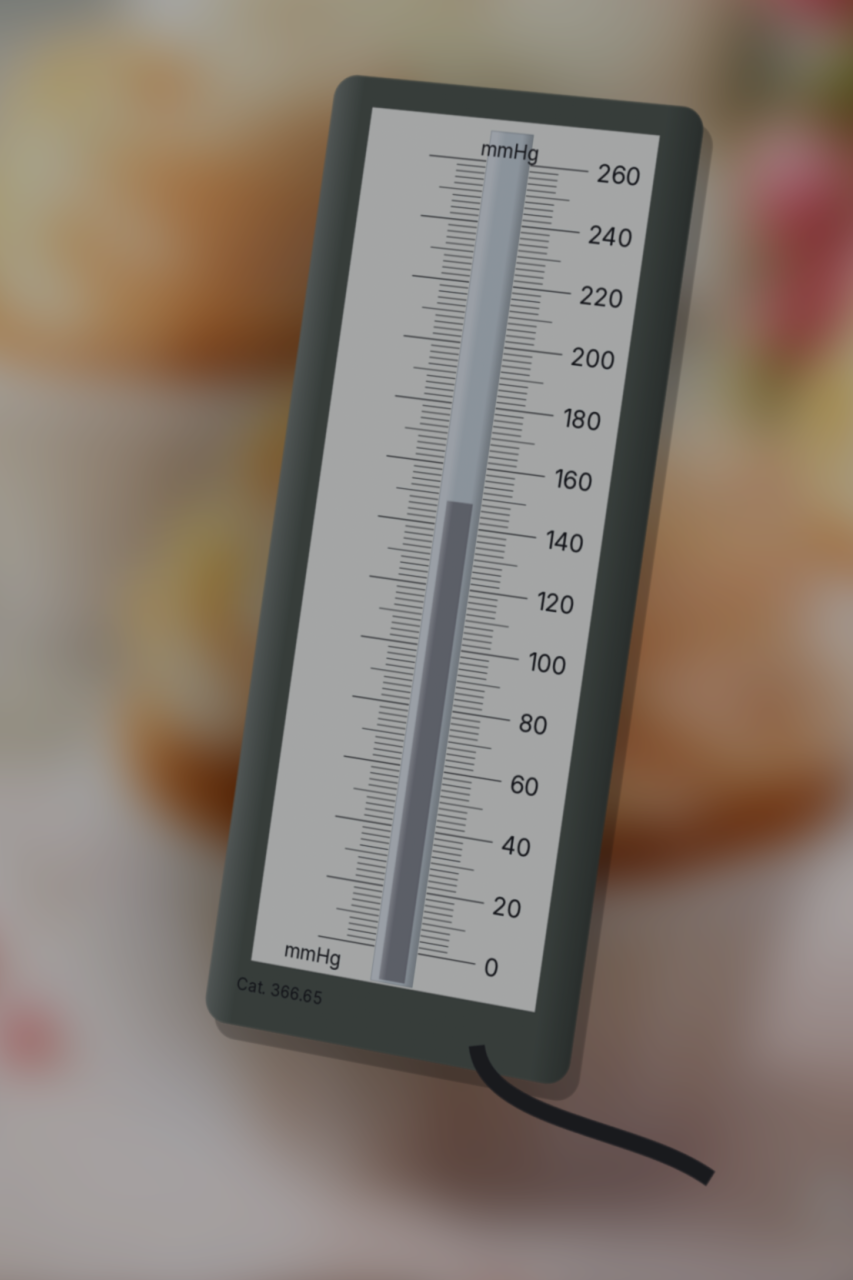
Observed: 148 mmHg
